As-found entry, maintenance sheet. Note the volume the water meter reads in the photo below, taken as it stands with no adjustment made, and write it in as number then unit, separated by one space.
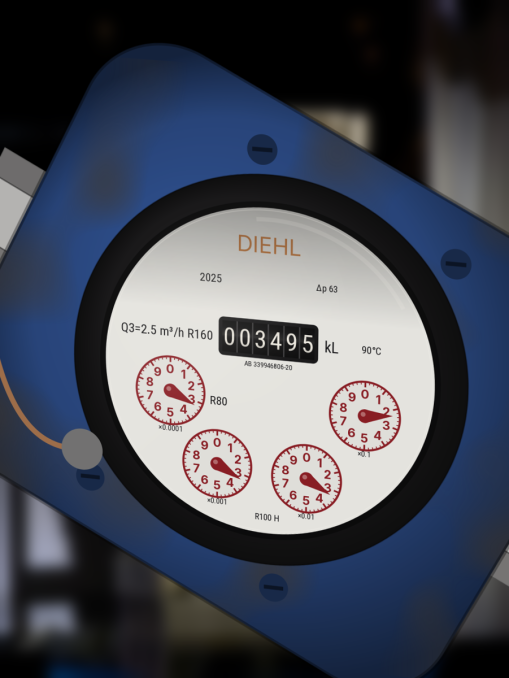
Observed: 3495.2333 kL
